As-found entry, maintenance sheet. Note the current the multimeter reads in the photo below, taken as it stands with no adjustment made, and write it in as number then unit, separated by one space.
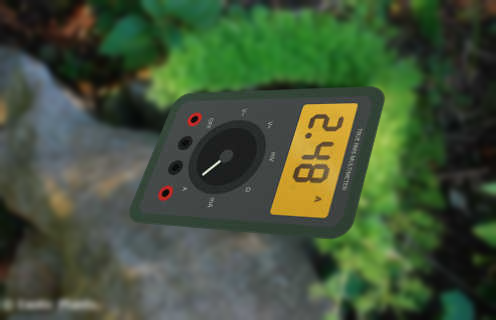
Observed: 2.48 A
